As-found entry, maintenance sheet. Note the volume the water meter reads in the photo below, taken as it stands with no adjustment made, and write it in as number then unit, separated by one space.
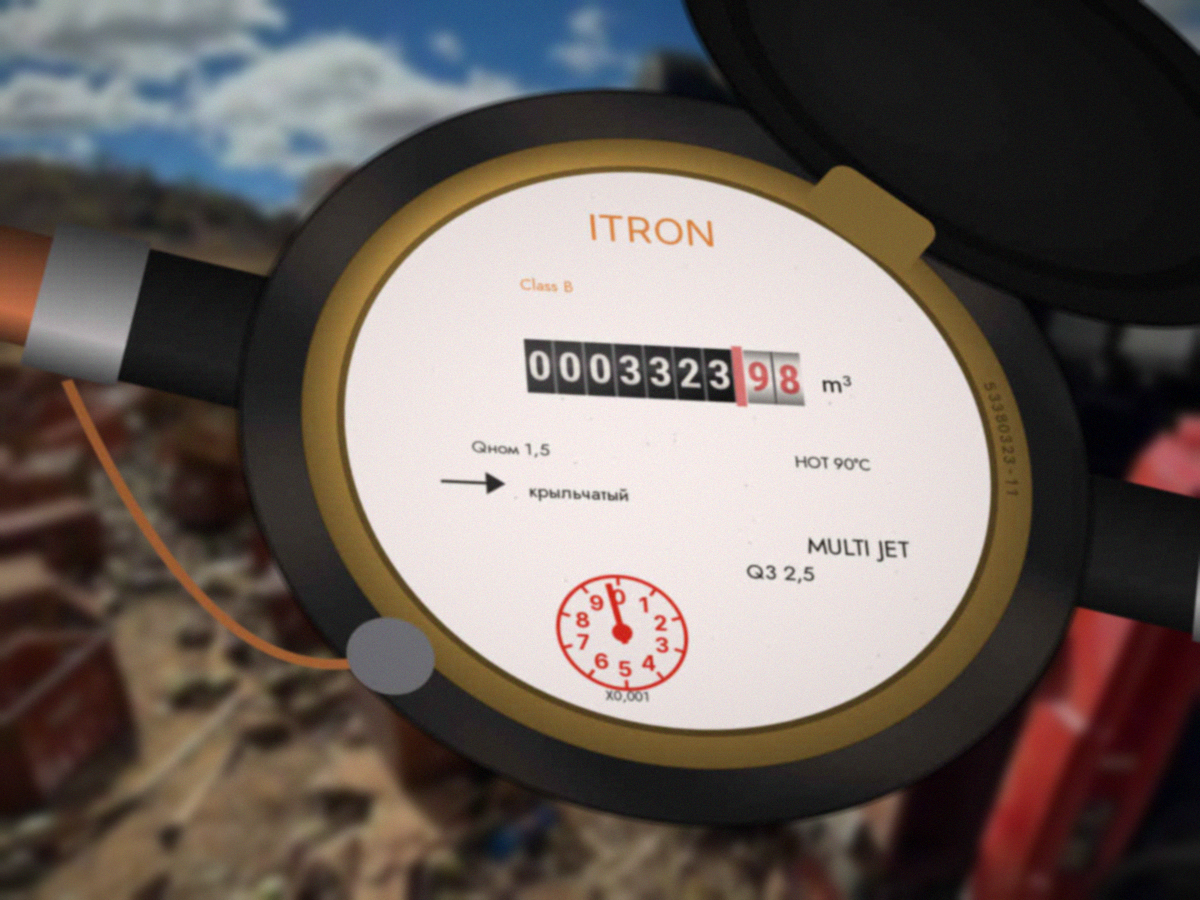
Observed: 3323.979 m³
